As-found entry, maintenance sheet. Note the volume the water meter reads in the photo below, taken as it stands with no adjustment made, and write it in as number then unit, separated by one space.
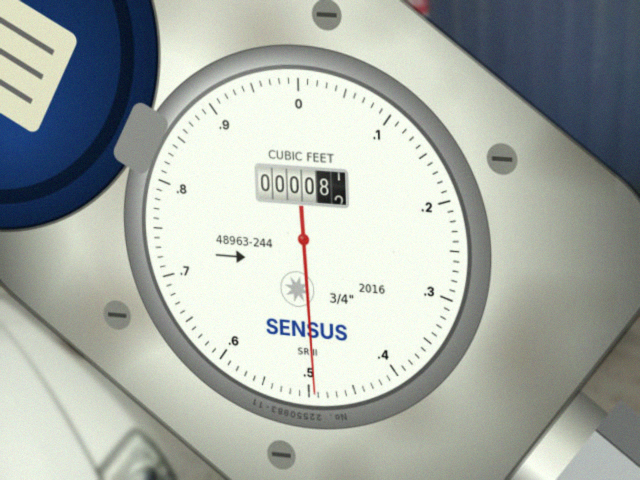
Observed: 81.49 ft³
